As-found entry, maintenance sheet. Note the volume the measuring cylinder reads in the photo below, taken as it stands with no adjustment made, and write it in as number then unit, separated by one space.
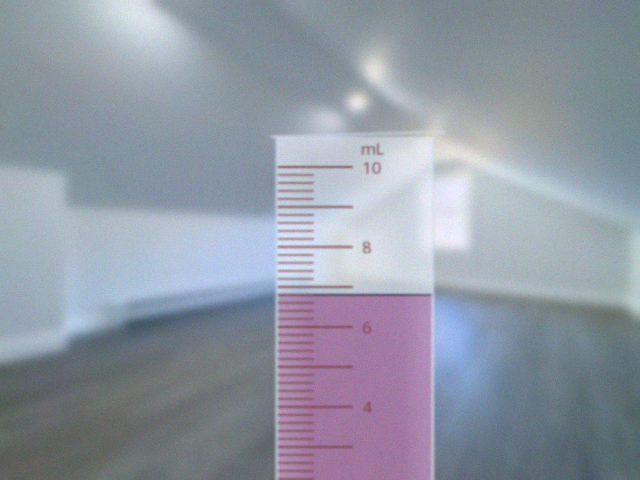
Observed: 6.8 mL
